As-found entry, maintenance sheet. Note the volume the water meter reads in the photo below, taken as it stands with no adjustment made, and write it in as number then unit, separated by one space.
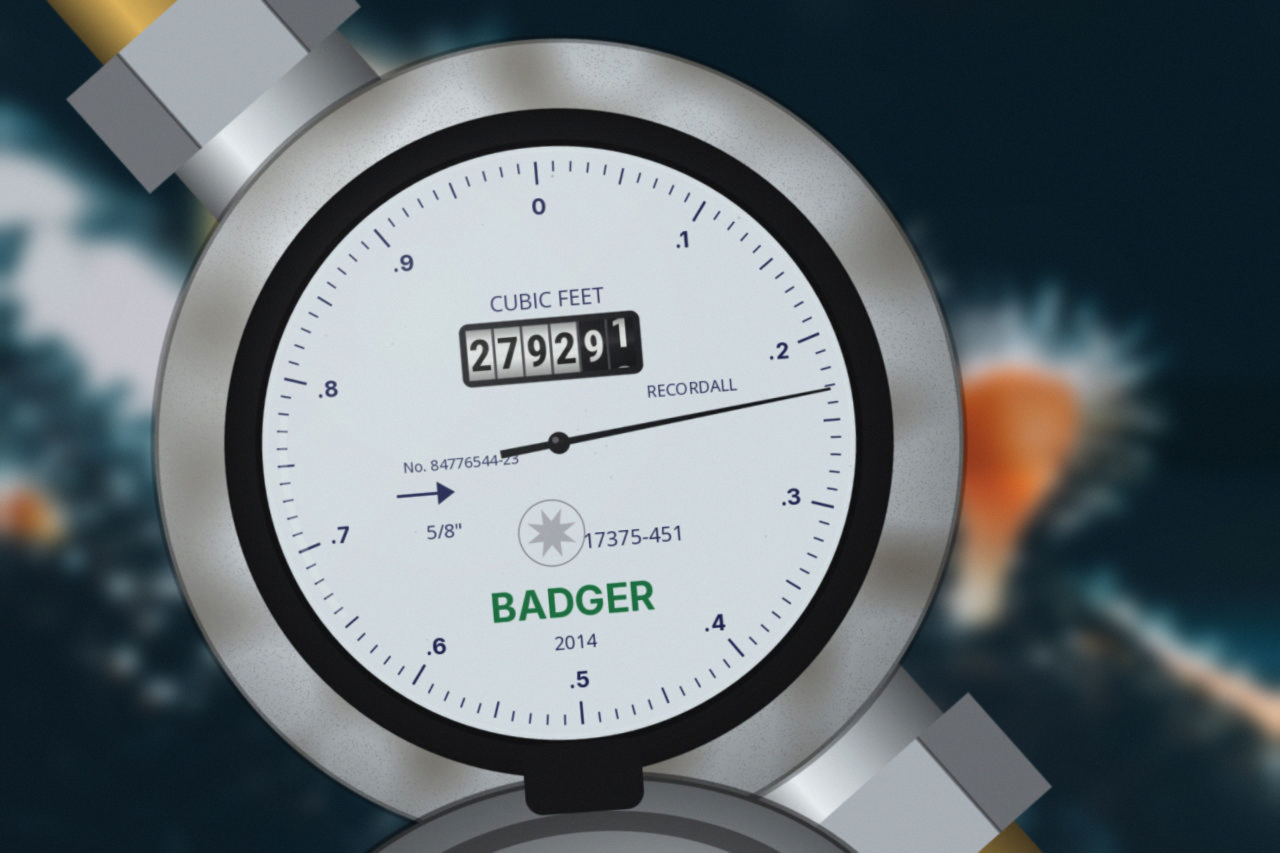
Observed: 279291.23 ft³
